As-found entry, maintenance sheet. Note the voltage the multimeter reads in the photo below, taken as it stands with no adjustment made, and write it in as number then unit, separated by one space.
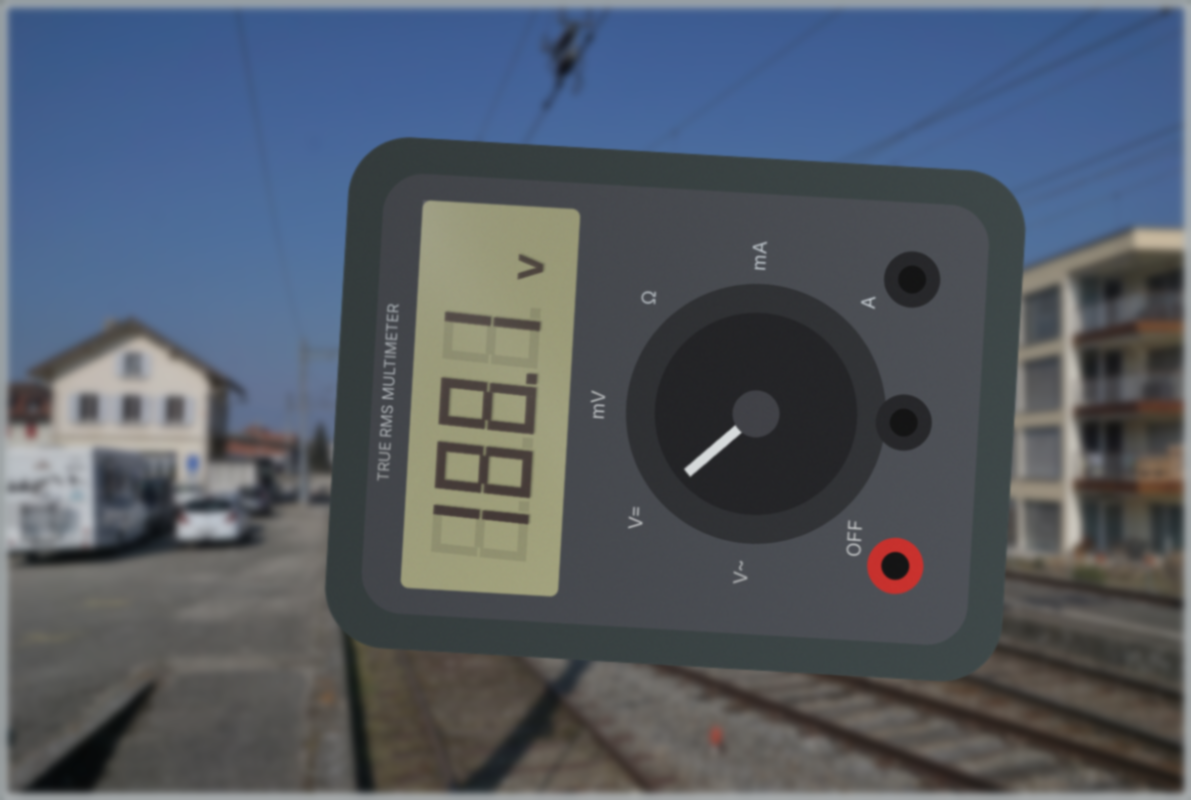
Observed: 188.1 V
